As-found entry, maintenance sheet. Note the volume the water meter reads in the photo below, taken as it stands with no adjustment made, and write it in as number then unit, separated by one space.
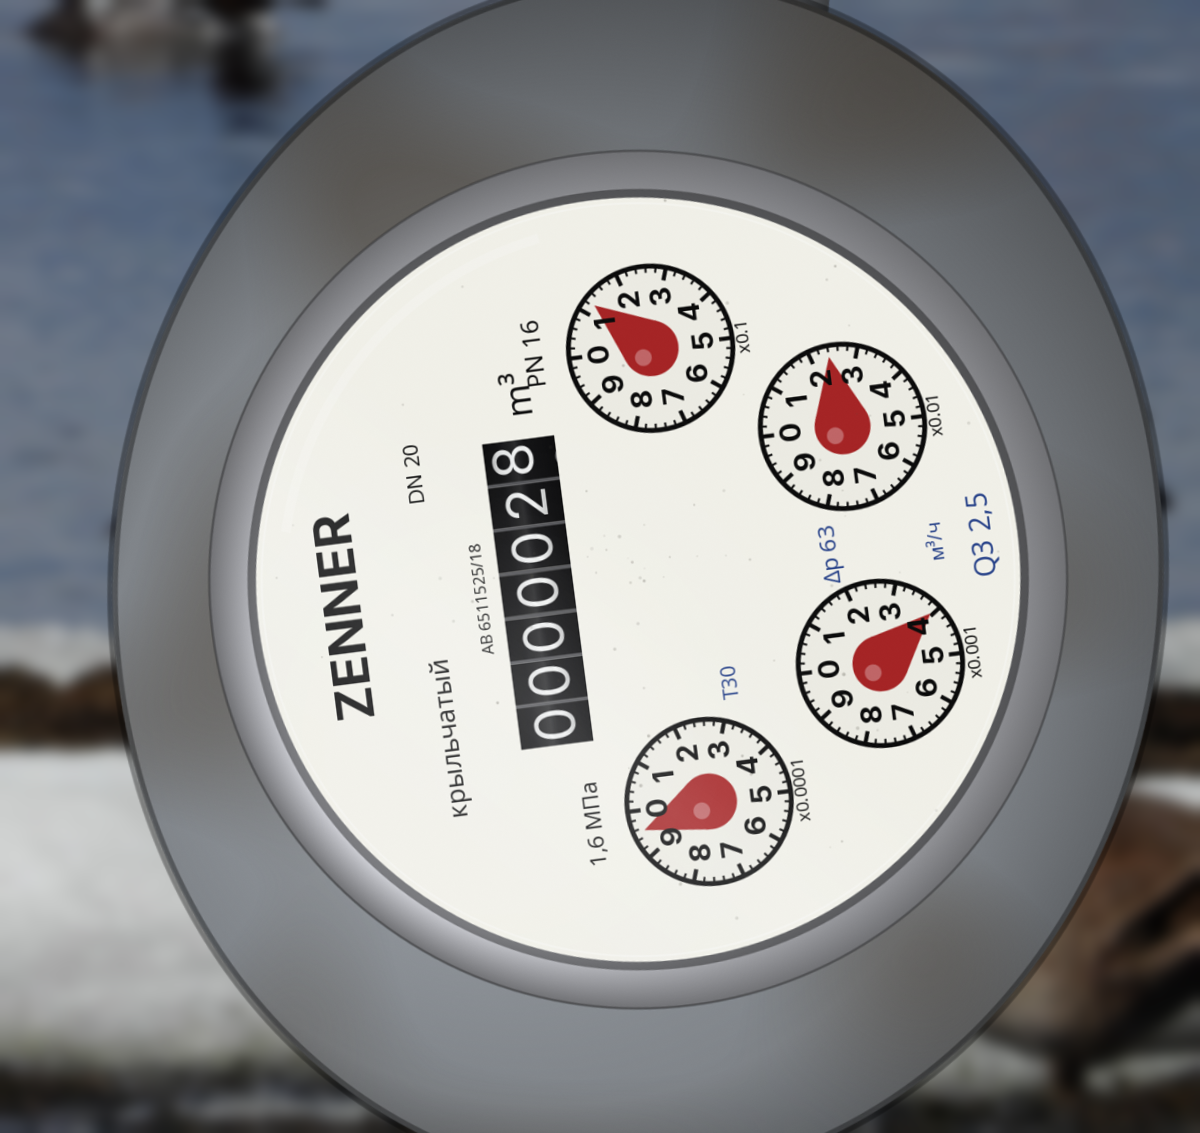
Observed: 28.1239 m³
